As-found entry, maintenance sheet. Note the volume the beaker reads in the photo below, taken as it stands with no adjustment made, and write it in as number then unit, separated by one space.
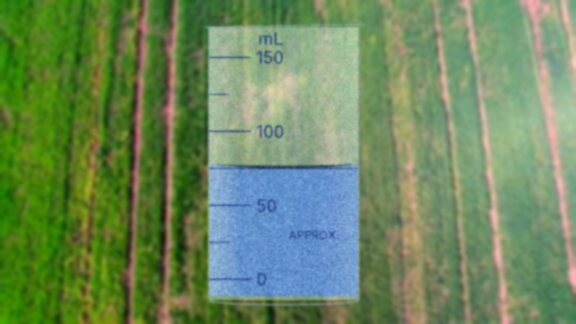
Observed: 75 mL
